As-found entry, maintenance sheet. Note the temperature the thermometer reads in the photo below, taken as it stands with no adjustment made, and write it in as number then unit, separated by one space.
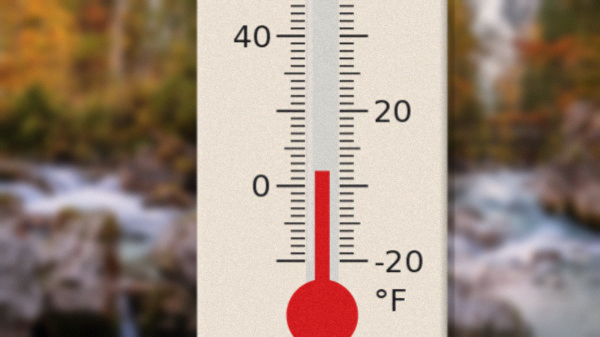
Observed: 4 °F
